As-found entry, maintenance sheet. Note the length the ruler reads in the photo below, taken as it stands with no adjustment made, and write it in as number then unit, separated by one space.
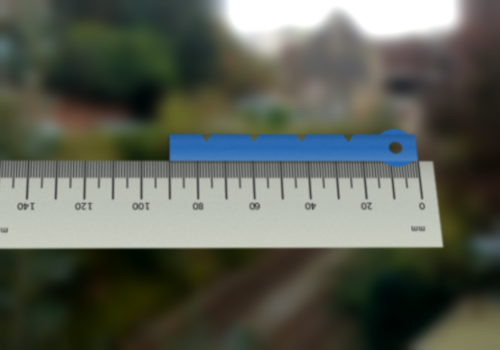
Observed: 90 mm
